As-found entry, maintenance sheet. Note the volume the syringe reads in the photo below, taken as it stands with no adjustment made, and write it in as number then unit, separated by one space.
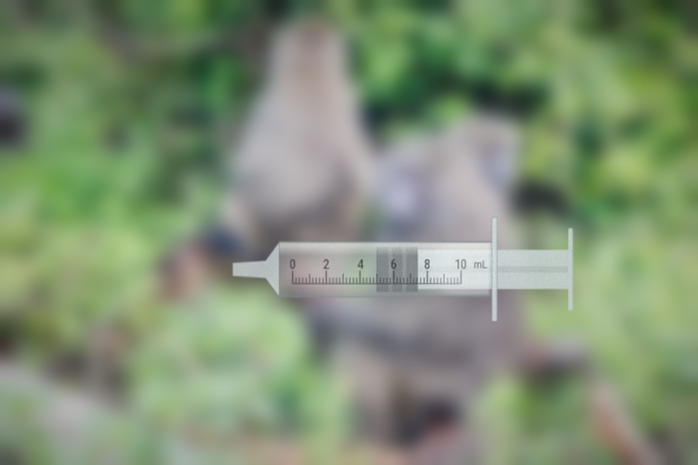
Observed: 5 mL
